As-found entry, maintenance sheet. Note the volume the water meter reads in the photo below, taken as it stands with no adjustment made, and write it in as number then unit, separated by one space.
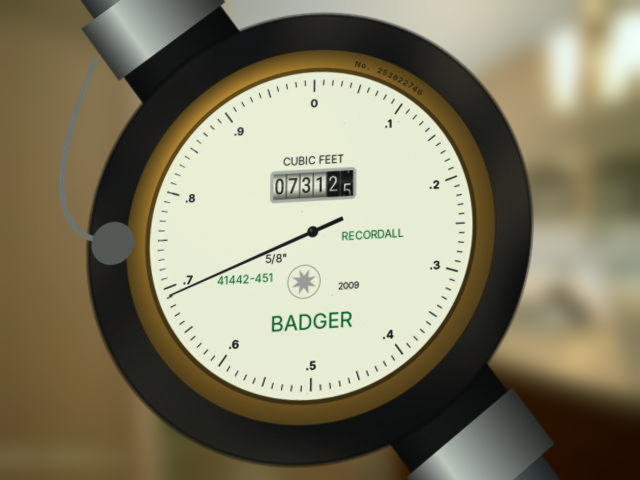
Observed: 73124.69 ft³
